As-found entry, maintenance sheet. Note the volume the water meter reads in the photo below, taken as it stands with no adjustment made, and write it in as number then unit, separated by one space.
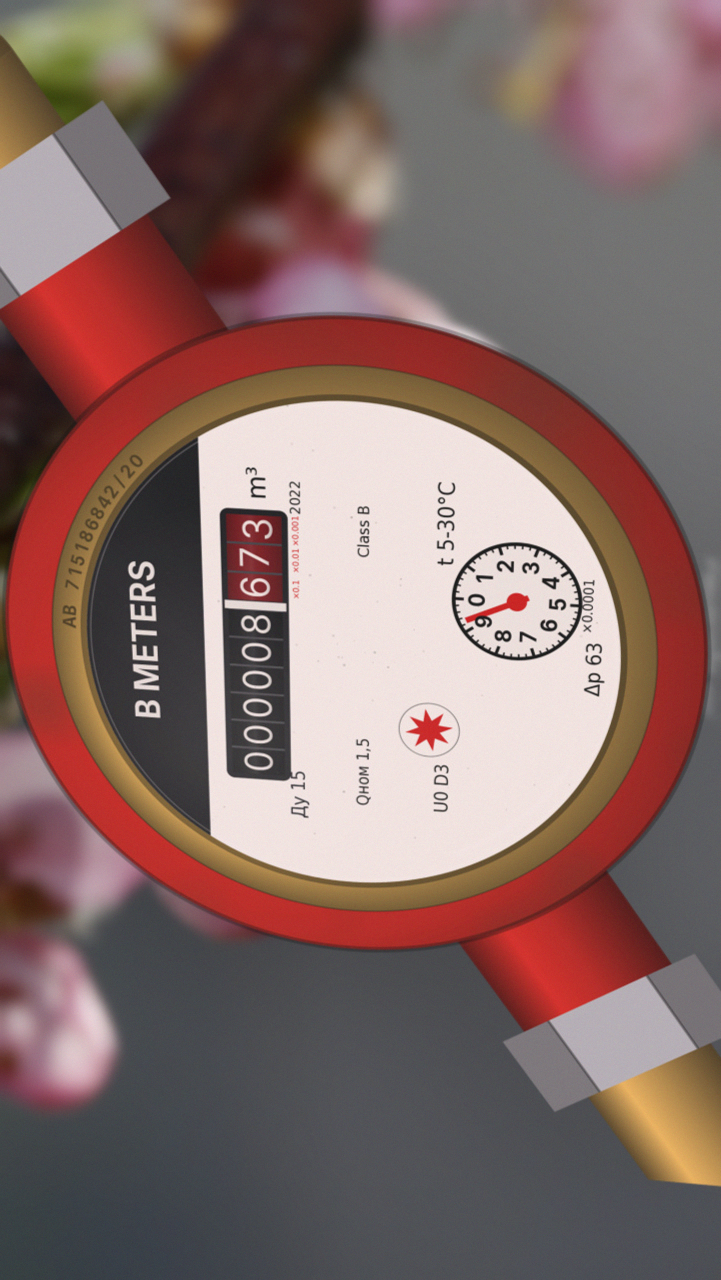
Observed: 8.6729 m³
